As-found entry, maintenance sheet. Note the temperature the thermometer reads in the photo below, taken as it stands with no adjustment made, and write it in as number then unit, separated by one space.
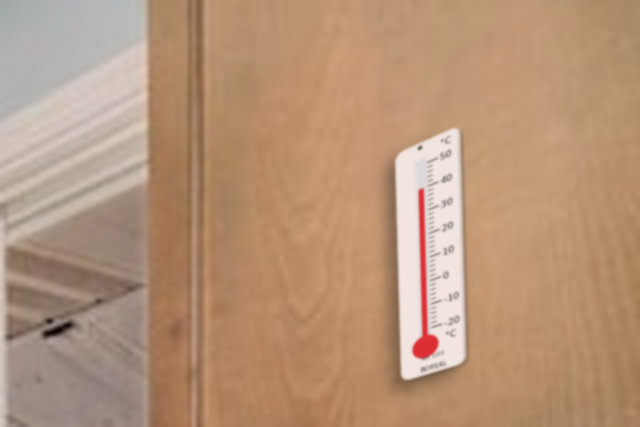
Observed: 40 °C
